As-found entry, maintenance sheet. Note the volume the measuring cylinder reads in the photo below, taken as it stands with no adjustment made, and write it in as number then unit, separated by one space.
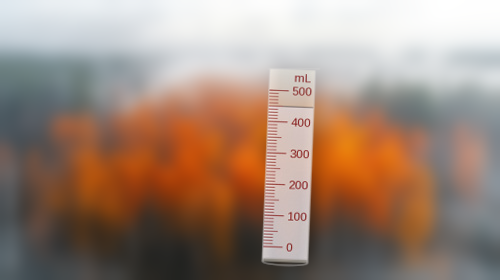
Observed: 450 mL
